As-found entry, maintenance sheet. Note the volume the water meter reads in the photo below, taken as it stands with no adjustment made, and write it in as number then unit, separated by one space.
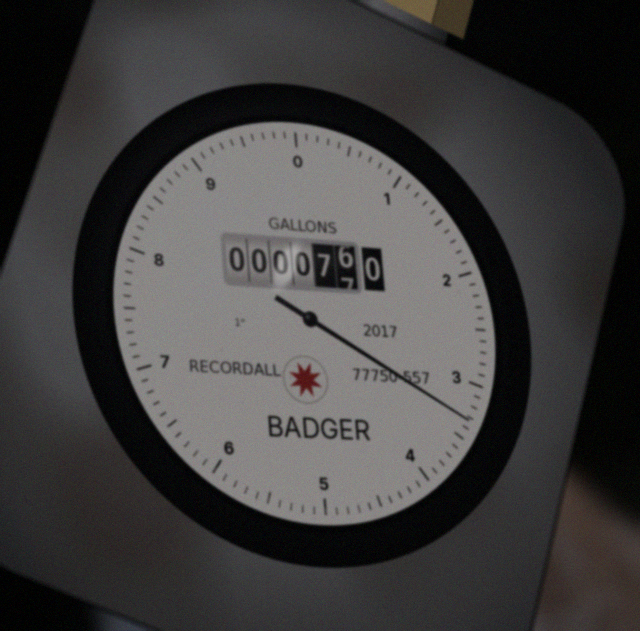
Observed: 763.3 gal
